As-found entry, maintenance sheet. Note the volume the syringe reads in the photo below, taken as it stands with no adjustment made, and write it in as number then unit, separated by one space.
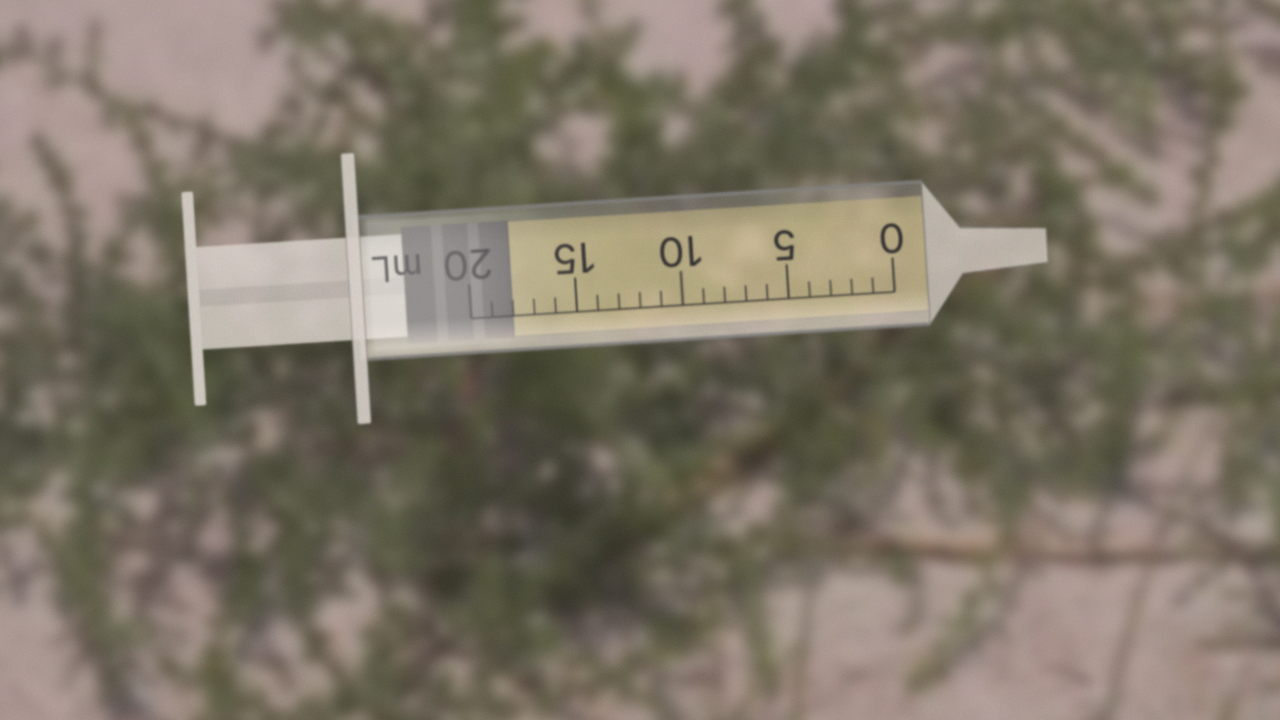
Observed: 18 mL
